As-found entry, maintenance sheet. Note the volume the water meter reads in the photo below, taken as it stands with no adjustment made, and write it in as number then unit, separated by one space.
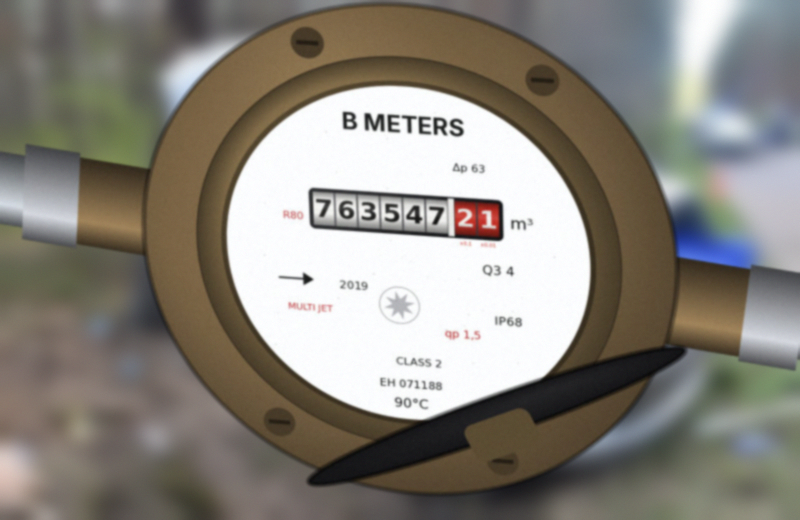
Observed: 763547.21 m³
